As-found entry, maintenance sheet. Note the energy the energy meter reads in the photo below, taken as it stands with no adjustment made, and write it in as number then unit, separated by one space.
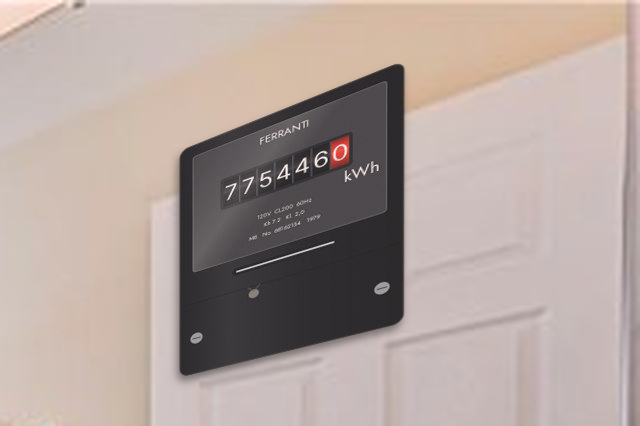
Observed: 775446.0 kWh
